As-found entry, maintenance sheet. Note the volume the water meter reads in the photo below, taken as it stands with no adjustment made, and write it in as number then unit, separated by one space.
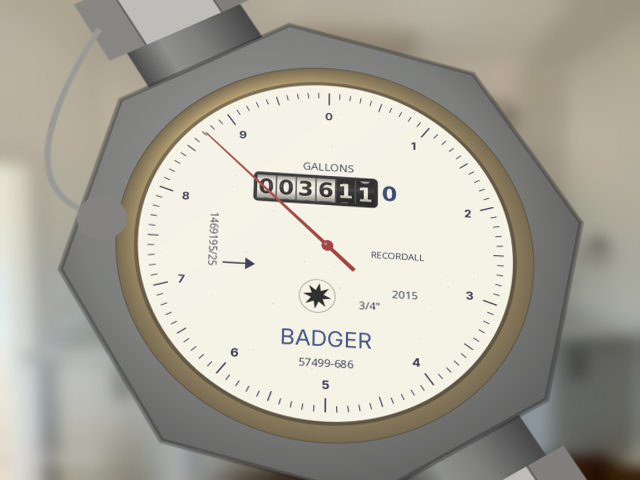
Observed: 36108.7 gal
